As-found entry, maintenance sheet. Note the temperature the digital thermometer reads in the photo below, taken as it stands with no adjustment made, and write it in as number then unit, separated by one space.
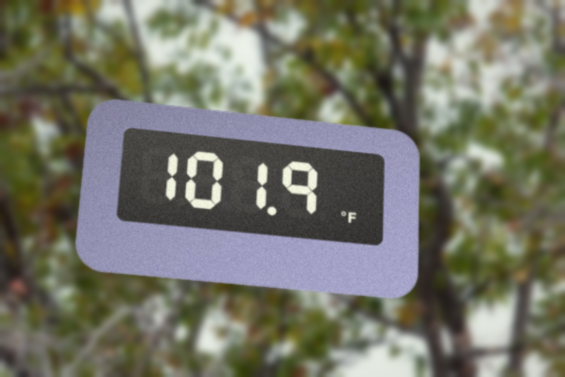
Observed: 101.9 °F
